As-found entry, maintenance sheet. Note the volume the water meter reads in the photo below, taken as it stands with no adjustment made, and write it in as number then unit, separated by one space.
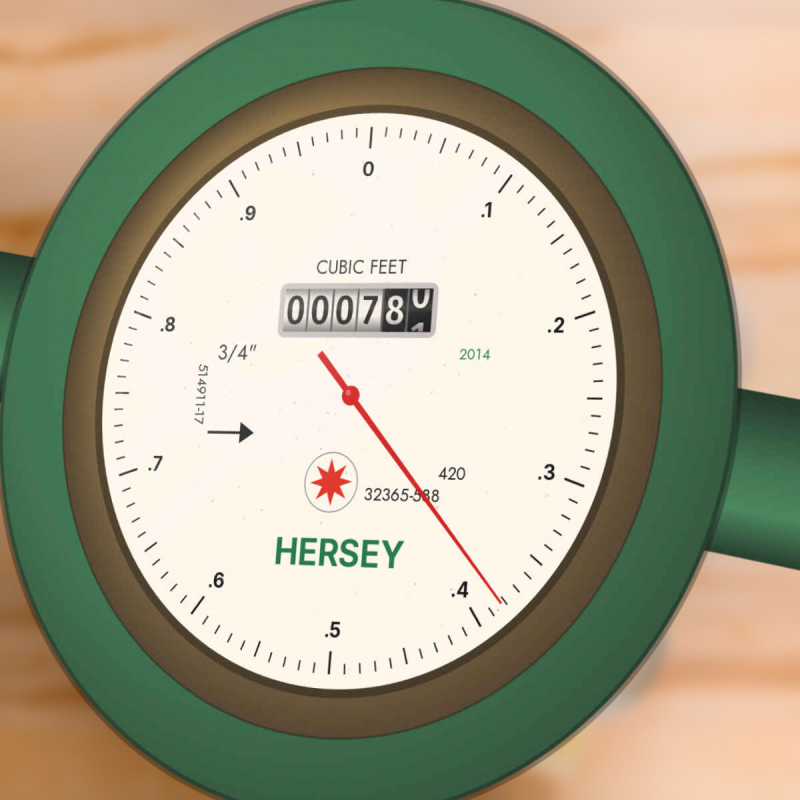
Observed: 780.38 ft³
